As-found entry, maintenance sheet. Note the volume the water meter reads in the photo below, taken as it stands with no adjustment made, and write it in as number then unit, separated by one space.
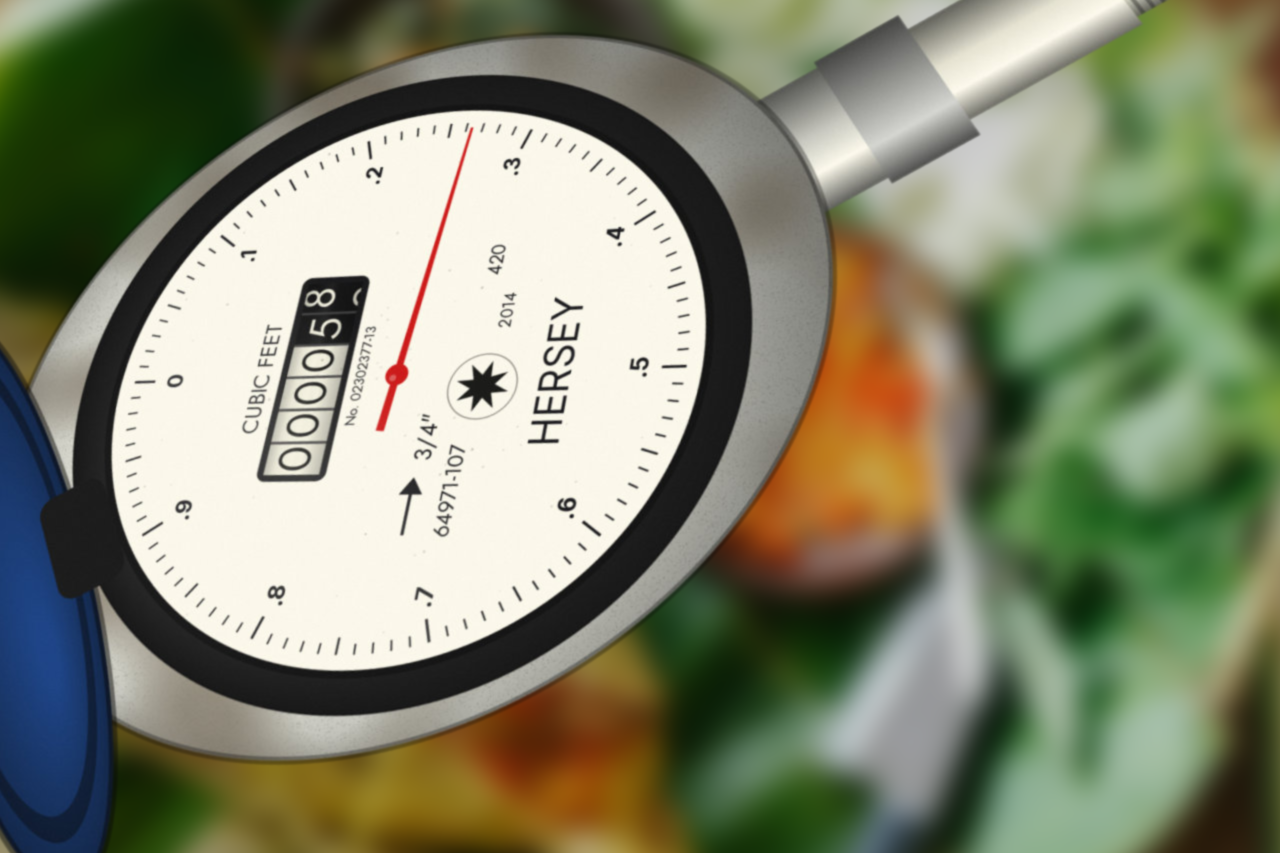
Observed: 58.26 ft³
